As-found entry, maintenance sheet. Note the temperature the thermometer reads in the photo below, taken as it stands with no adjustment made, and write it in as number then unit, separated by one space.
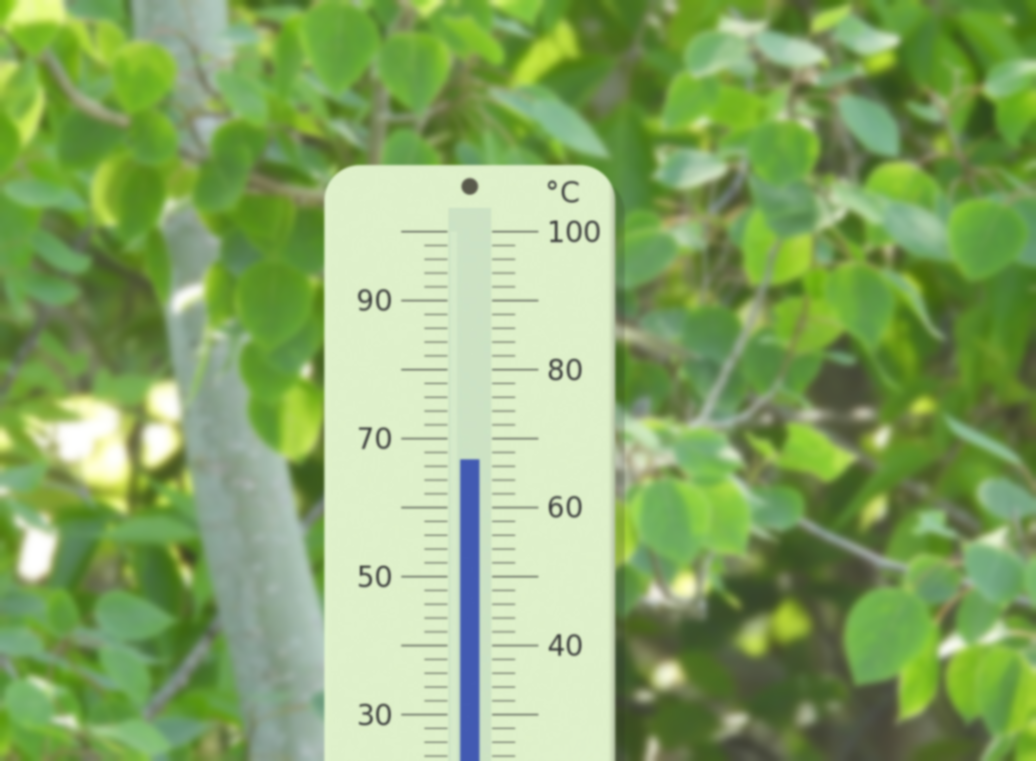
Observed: 67 °C
